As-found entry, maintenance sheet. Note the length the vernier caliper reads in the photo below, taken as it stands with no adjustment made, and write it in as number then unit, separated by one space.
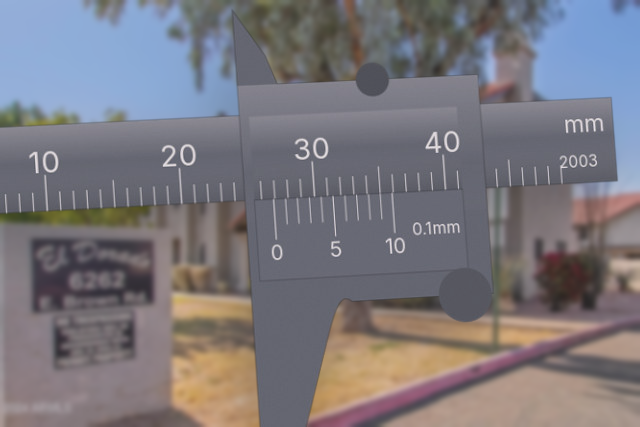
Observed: 26.9 mm
